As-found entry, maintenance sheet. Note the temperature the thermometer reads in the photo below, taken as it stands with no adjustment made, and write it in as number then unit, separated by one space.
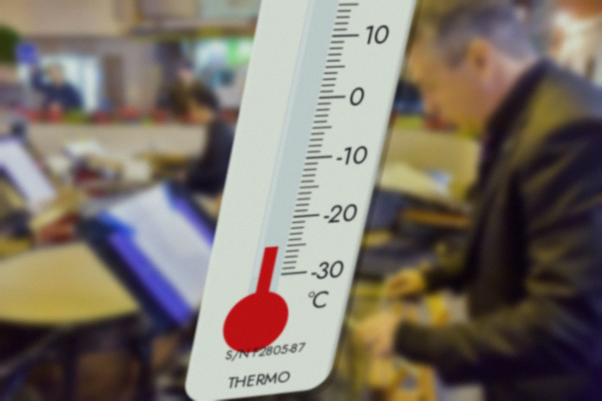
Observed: -25 °C
